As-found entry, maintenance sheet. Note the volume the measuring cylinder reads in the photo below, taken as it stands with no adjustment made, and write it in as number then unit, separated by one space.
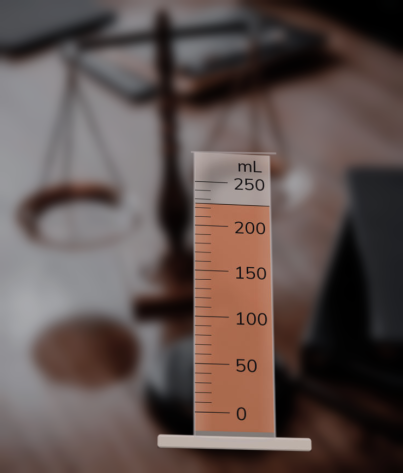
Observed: 225 mL
